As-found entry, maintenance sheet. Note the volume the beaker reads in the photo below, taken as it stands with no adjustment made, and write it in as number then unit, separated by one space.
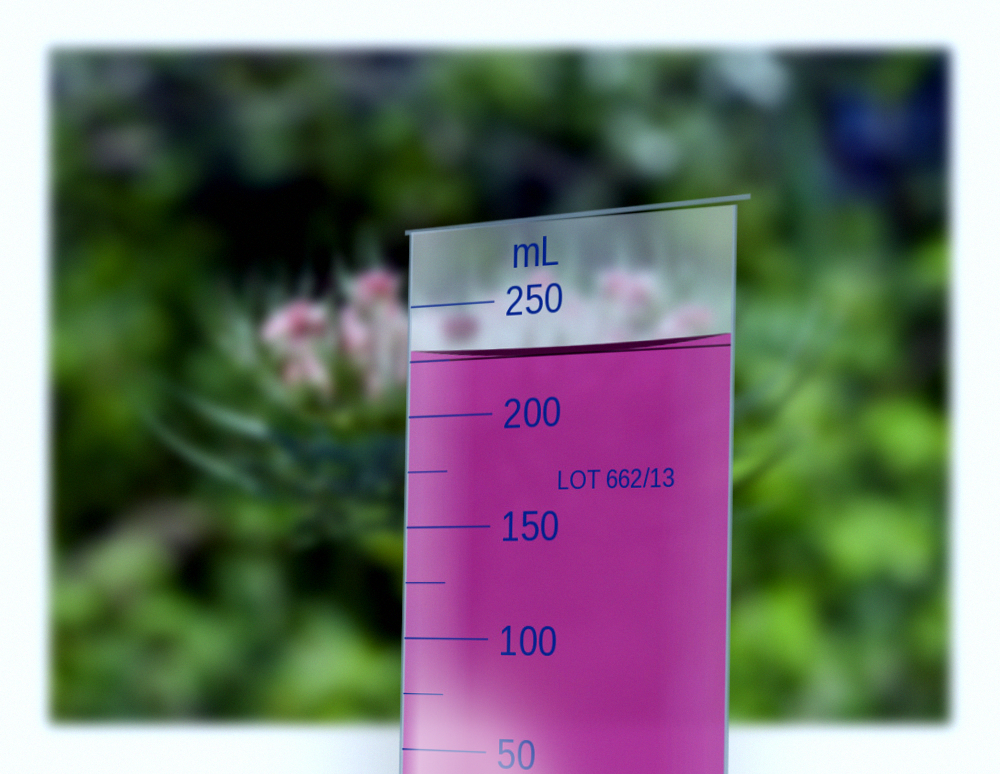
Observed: 225 mL
